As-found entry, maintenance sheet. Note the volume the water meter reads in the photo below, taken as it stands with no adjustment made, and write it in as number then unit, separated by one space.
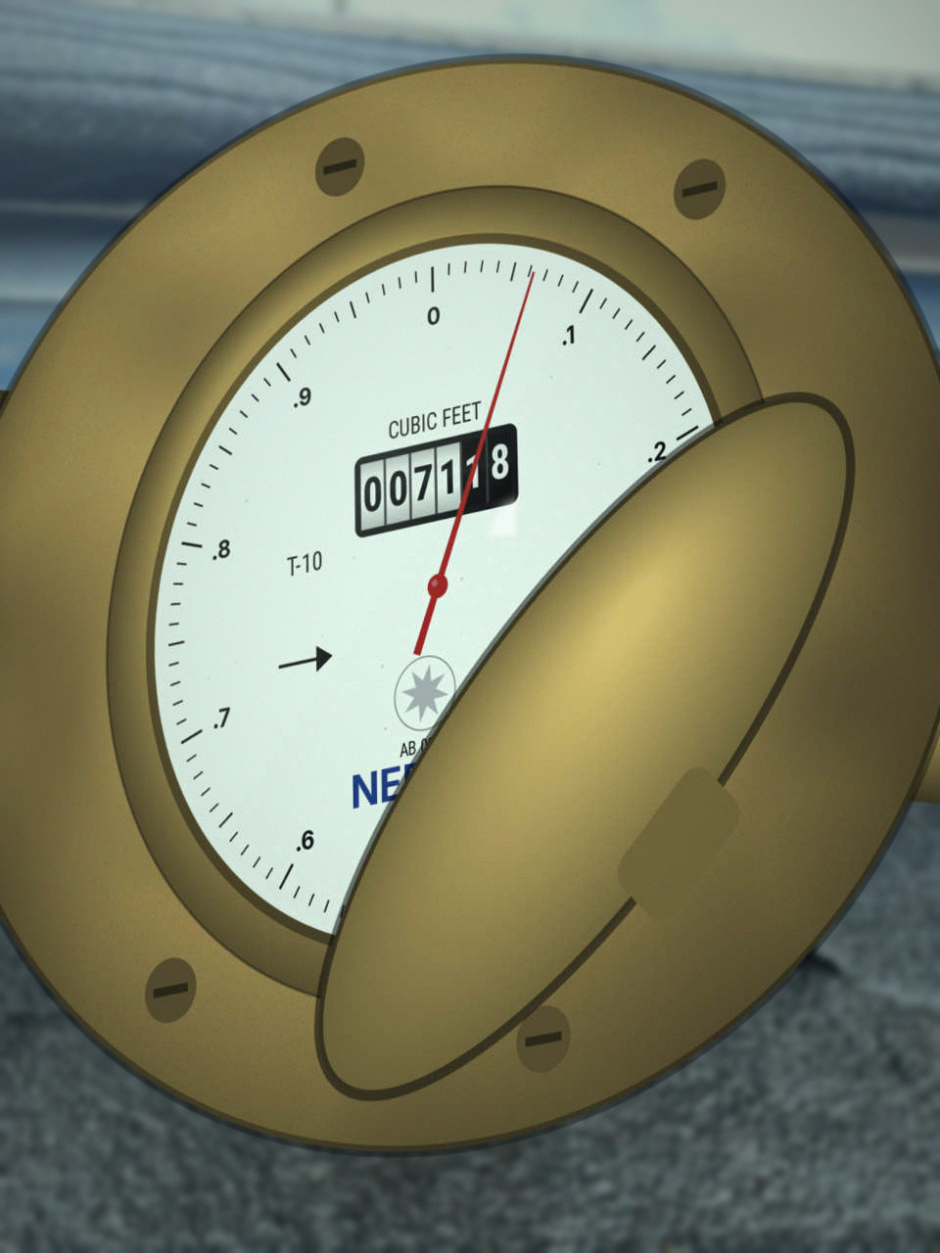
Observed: 7118.06 ft³
